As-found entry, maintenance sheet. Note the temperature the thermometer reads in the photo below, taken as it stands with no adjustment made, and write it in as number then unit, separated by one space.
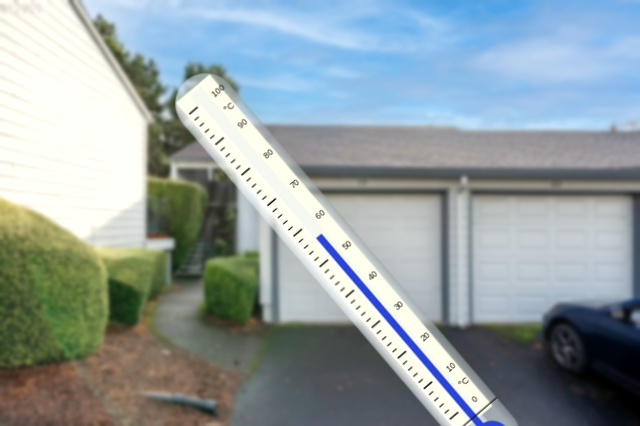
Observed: 56 °C
